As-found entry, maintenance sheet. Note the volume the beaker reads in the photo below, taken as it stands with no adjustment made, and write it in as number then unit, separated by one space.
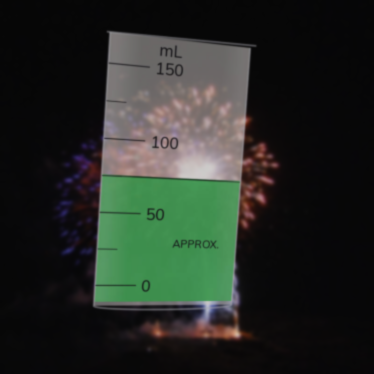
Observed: 75 mL
